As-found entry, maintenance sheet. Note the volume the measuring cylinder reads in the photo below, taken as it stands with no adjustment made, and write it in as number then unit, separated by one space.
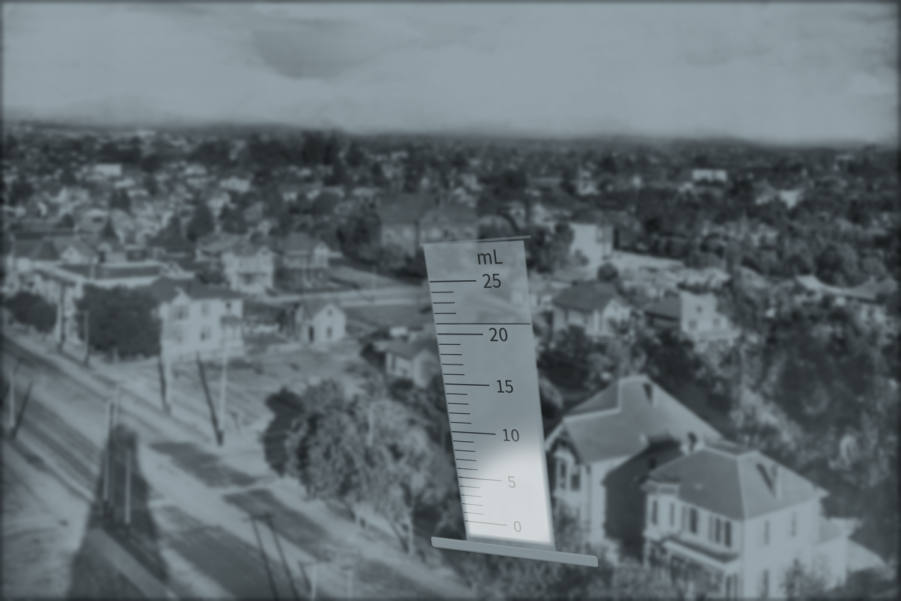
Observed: 21 mL
